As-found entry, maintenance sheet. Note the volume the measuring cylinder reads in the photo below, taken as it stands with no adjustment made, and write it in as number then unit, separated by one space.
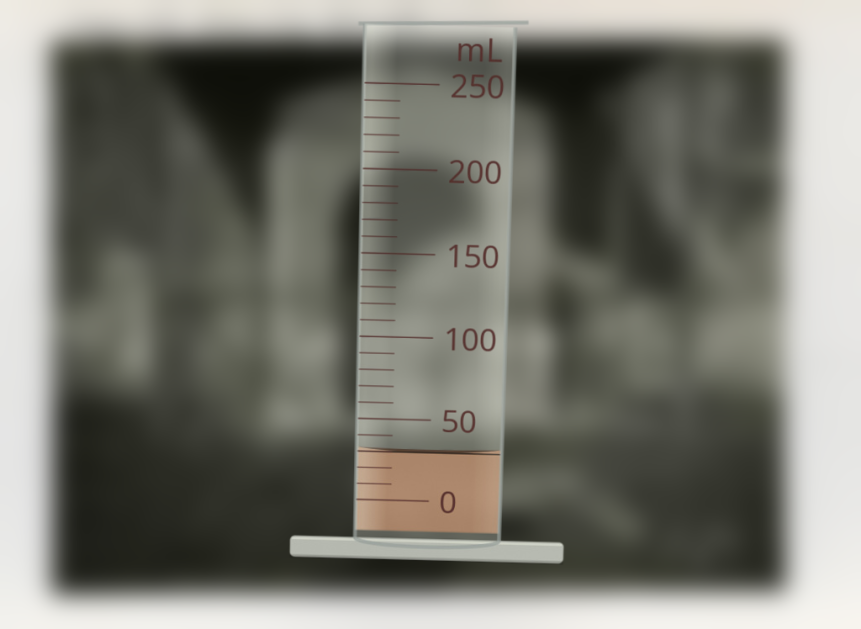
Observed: 30 mL
